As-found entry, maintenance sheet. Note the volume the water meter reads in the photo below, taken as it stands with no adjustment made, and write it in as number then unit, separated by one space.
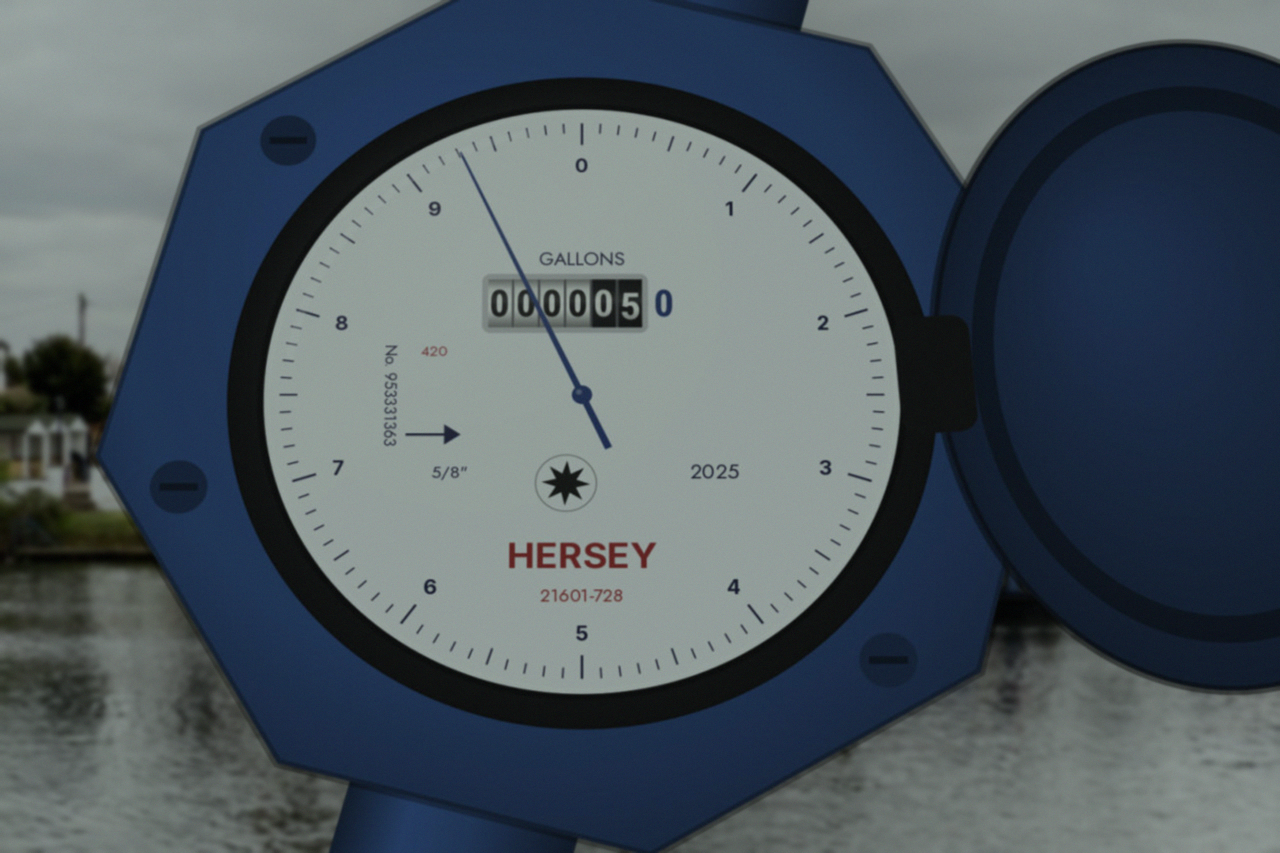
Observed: 49.3 gal
